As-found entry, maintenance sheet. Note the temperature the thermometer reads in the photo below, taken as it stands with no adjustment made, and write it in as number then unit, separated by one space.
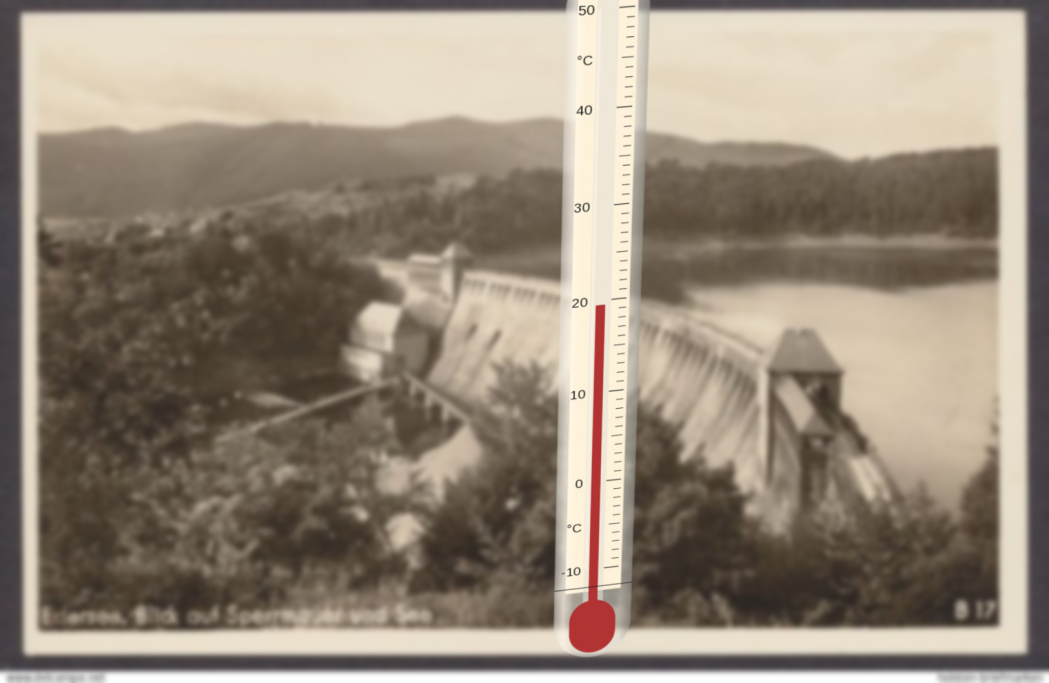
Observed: 19.5 °C
